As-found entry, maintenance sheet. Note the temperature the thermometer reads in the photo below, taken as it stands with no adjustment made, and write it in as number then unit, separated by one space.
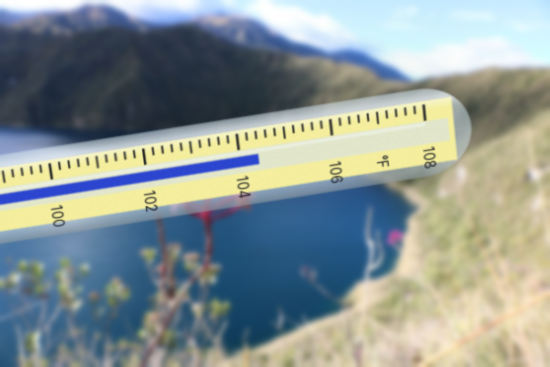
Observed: 104.4 °F
